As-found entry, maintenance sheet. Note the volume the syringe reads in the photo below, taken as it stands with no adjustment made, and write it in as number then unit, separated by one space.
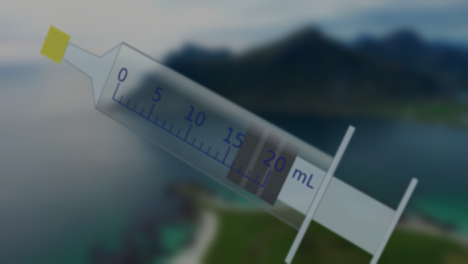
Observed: 16 mL
